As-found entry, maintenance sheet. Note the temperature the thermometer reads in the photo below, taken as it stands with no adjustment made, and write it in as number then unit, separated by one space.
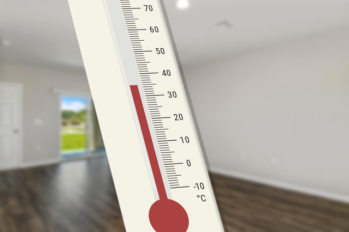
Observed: 35 °C
